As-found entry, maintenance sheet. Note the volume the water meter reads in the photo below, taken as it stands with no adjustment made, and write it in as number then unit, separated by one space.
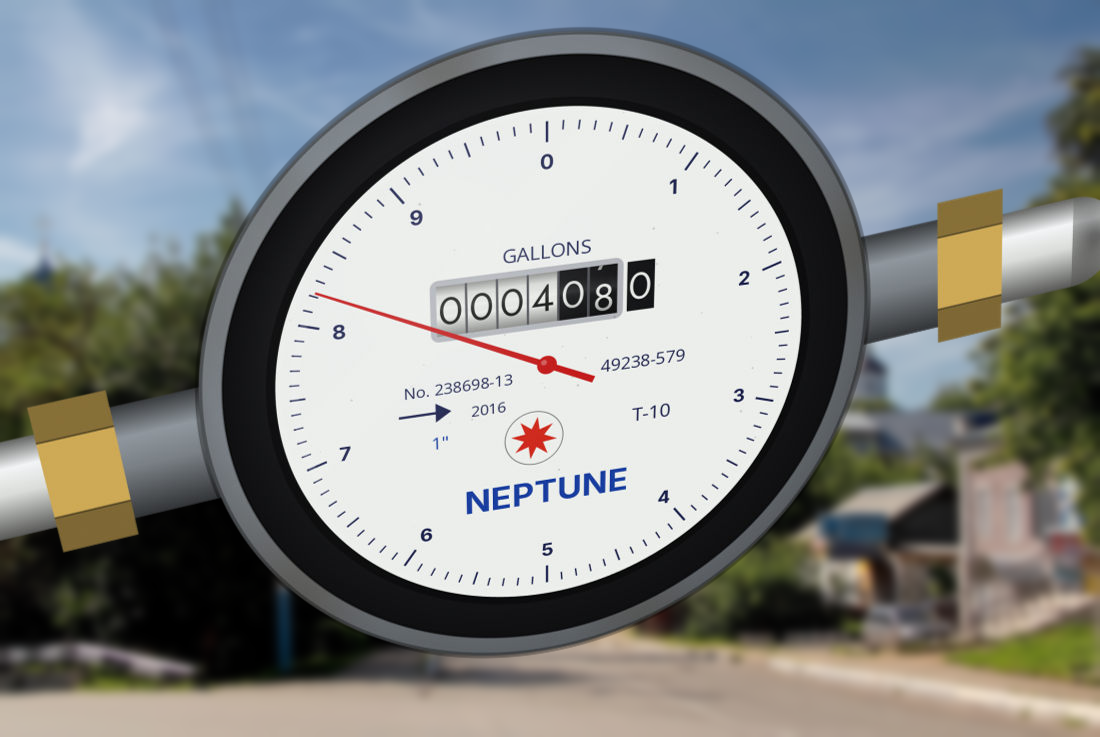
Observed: 4078.2 gal
